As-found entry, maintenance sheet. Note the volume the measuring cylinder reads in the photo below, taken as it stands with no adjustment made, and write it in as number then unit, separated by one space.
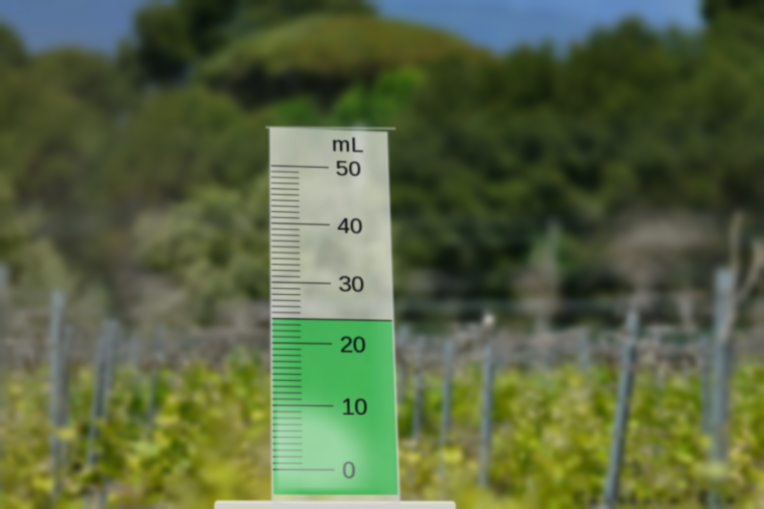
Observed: 24 mL
